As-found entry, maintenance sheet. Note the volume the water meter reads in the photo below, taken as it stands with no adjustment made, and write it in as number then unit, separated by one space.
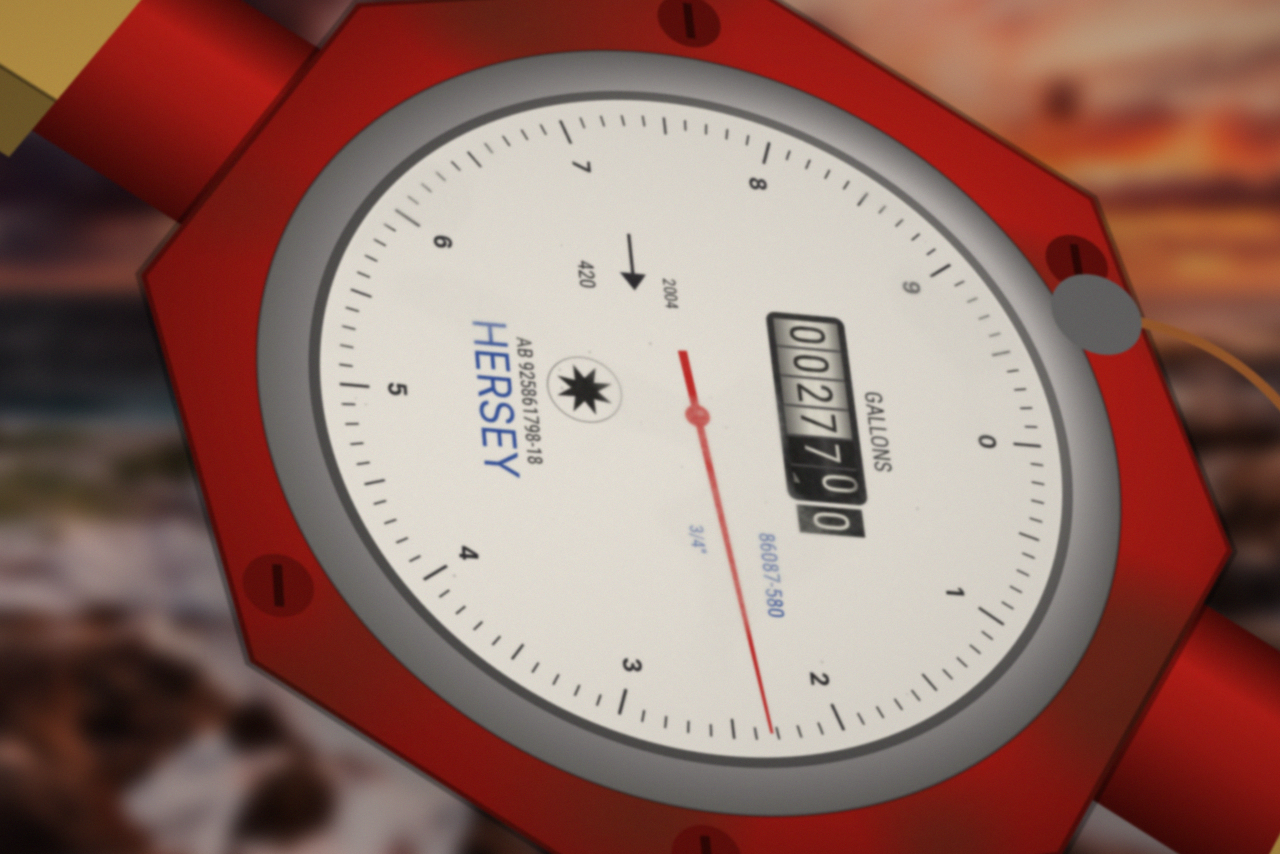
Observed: 27702.3 gal
